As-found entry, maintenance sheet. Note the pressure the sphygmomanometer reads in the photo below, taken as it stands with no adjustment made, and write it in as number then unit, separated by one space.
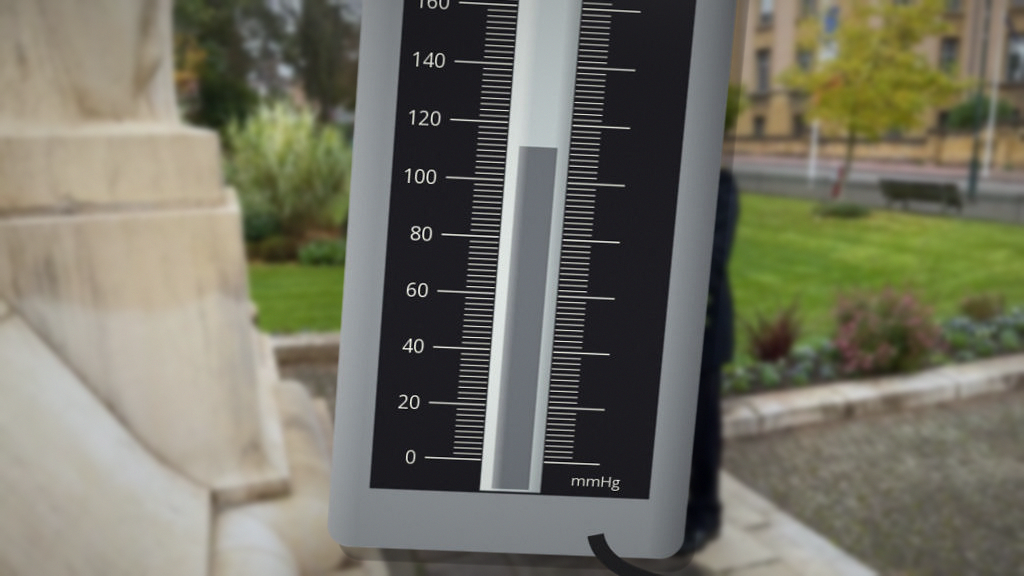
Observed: 112 mmHg
